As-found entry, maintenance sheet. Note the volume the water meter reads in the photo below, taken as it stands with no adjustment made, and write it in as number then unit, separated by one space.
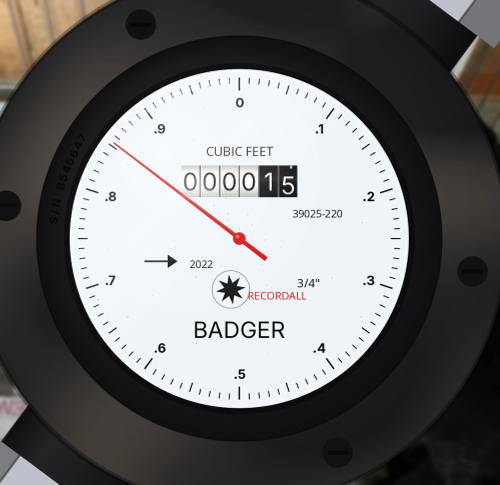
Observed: 14.85 ft³
